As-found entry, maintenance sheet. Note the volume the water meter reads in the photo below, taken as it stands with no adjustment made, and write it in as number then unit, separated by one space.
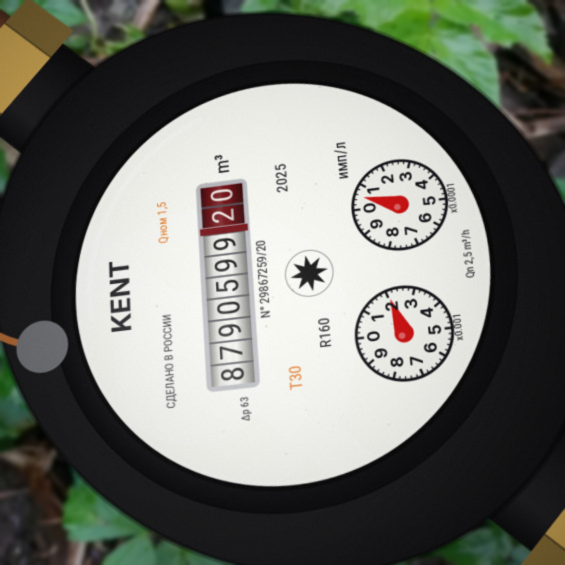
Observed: 8790599.2020 m³
